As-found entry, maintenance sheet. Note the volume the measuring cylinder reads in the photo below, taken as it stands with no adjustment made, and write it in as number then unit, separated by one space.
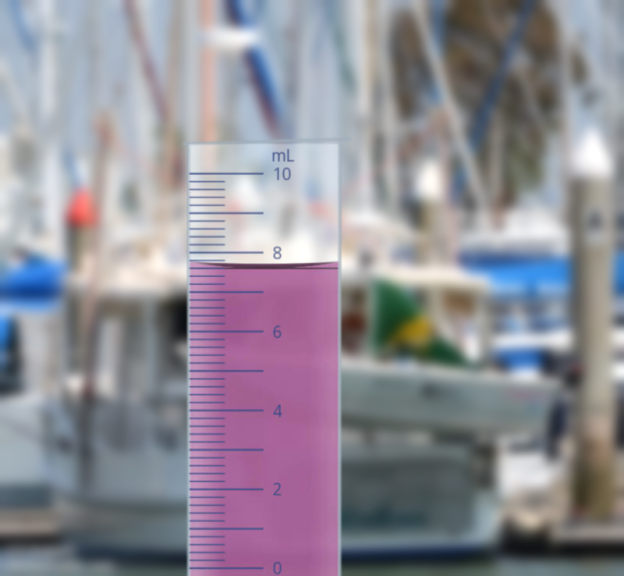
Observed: 7.6 mL
